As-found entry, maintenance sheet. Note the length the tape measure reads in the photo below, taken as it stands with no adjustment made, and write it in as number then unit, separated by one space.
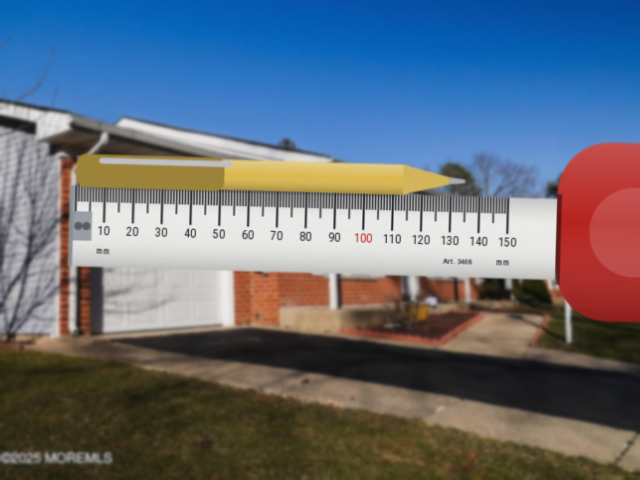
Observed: 135 mm
